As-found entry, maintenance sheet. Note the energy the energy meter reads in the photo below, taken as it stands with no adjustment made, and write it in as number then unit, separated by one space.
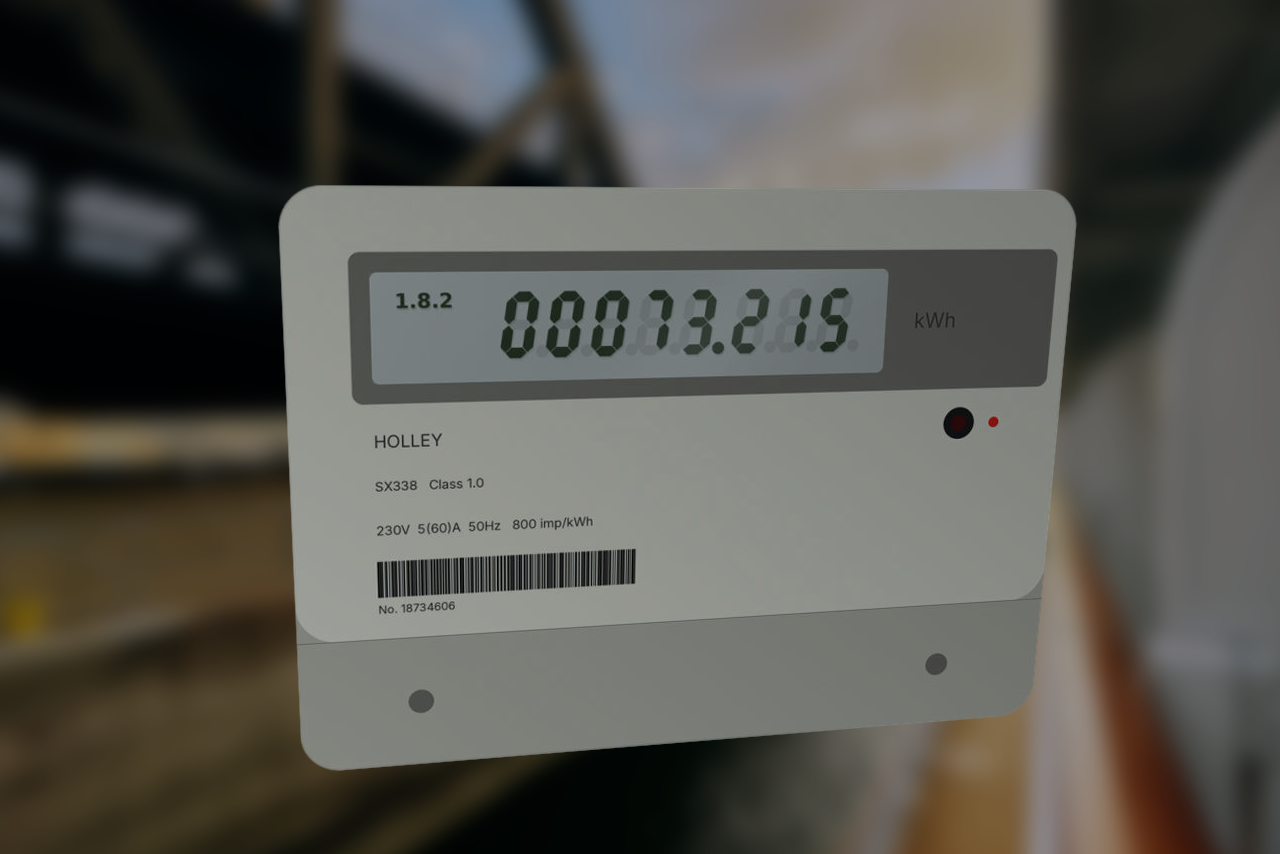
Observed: 73.215 kWh
